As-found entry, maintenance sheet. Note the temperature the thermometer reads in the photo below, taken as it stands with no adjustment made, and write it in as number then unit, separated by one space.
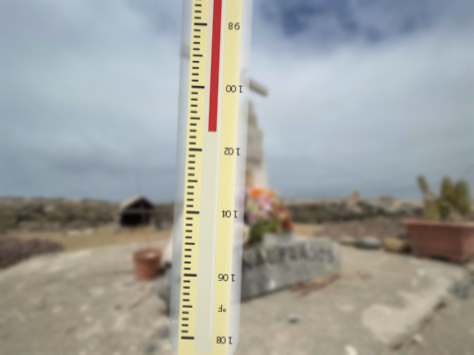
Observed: 101.4 °F
